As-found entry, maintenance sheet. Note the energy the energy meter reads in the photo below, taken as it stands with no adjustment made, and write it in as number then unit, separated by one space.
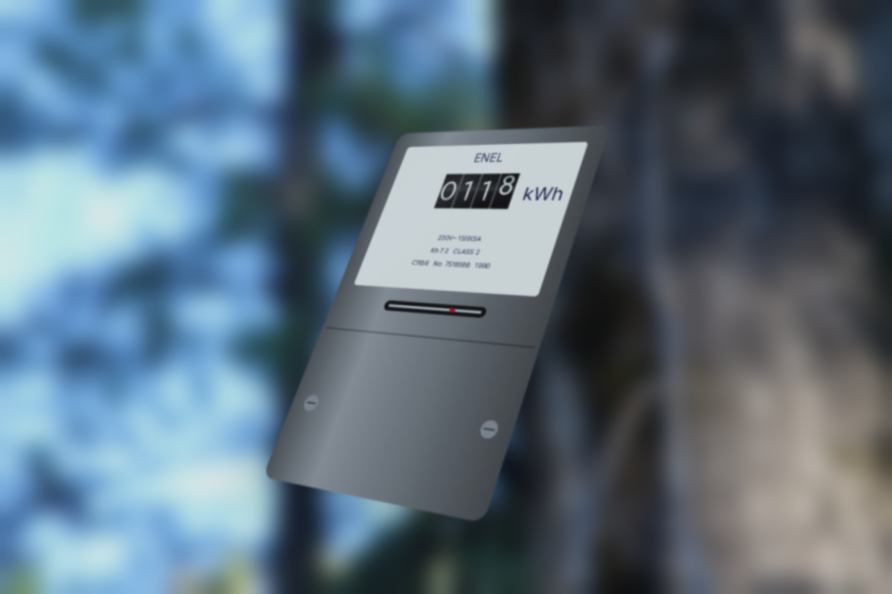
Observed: 118 kWh
